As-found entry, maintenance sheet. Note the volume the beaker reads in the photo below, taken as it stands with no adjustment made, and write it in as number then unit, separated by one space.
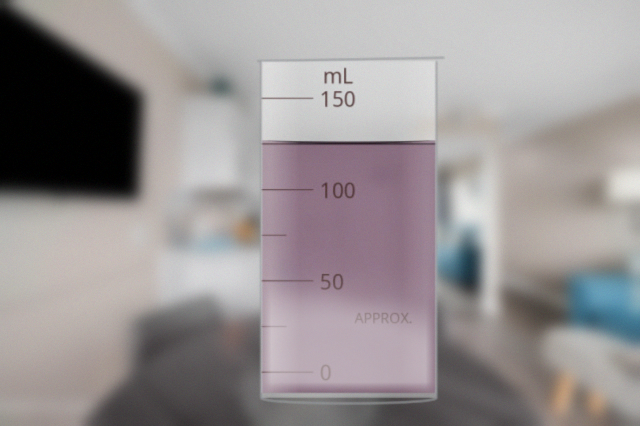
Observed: 125 mL
